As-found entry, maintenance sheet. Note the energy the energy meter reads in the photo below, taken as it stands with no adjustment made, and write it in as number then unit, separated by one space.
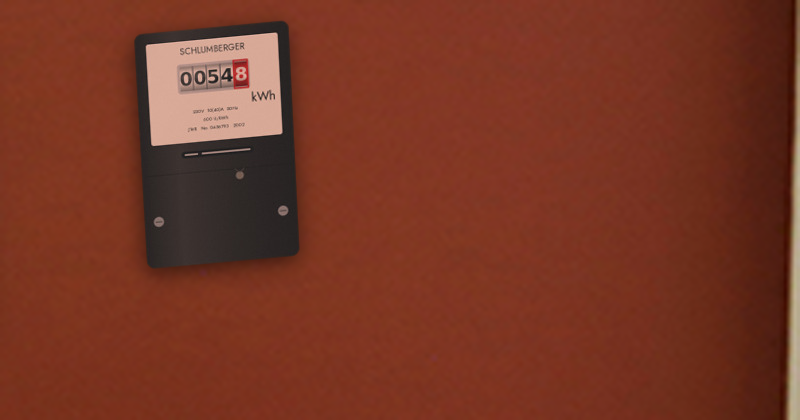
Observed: 54.8 kWh
